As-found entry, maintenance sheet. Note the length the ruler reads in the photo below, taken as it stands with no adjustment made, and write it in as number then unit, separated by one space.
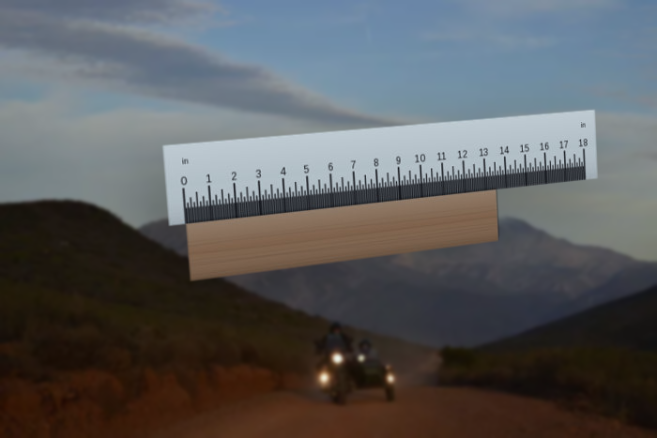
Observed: 13.5 in
